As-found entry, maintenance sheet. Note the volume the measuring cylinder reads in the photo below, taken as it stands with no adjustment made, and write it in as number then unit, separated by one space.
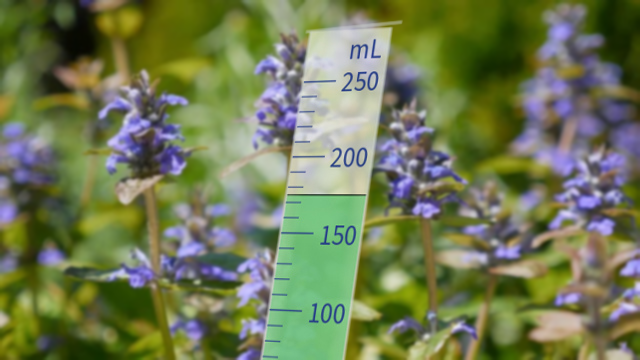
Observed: 175 mL
